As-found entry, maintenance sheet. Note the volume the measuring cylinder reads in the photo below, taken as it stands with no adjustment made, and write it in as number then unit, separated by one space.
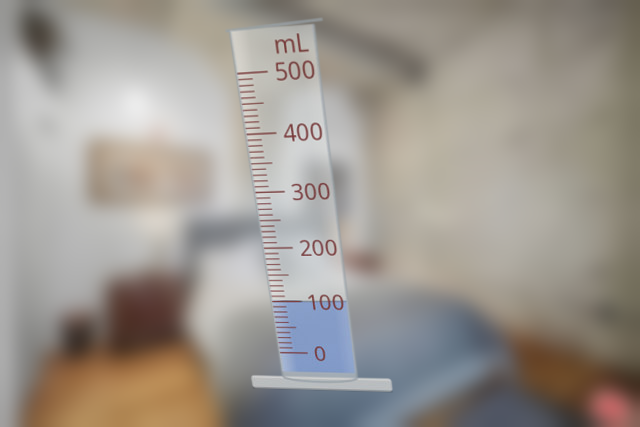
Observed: 100 mL
